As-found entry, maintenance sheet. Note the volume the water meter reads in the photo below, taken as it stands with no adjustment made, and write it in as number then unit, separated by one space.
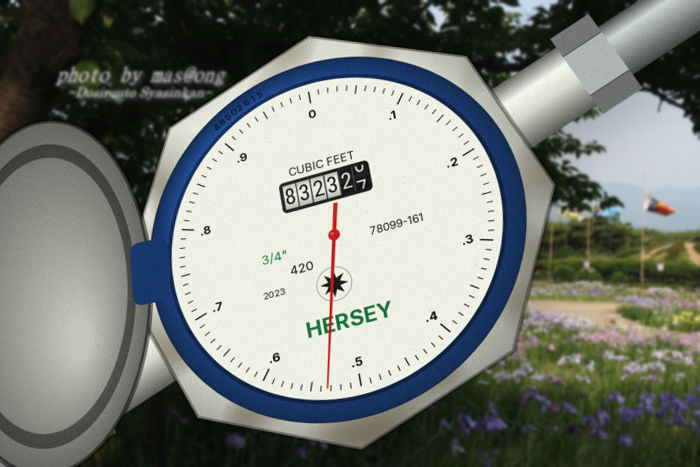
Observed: 832326.53 ft³
